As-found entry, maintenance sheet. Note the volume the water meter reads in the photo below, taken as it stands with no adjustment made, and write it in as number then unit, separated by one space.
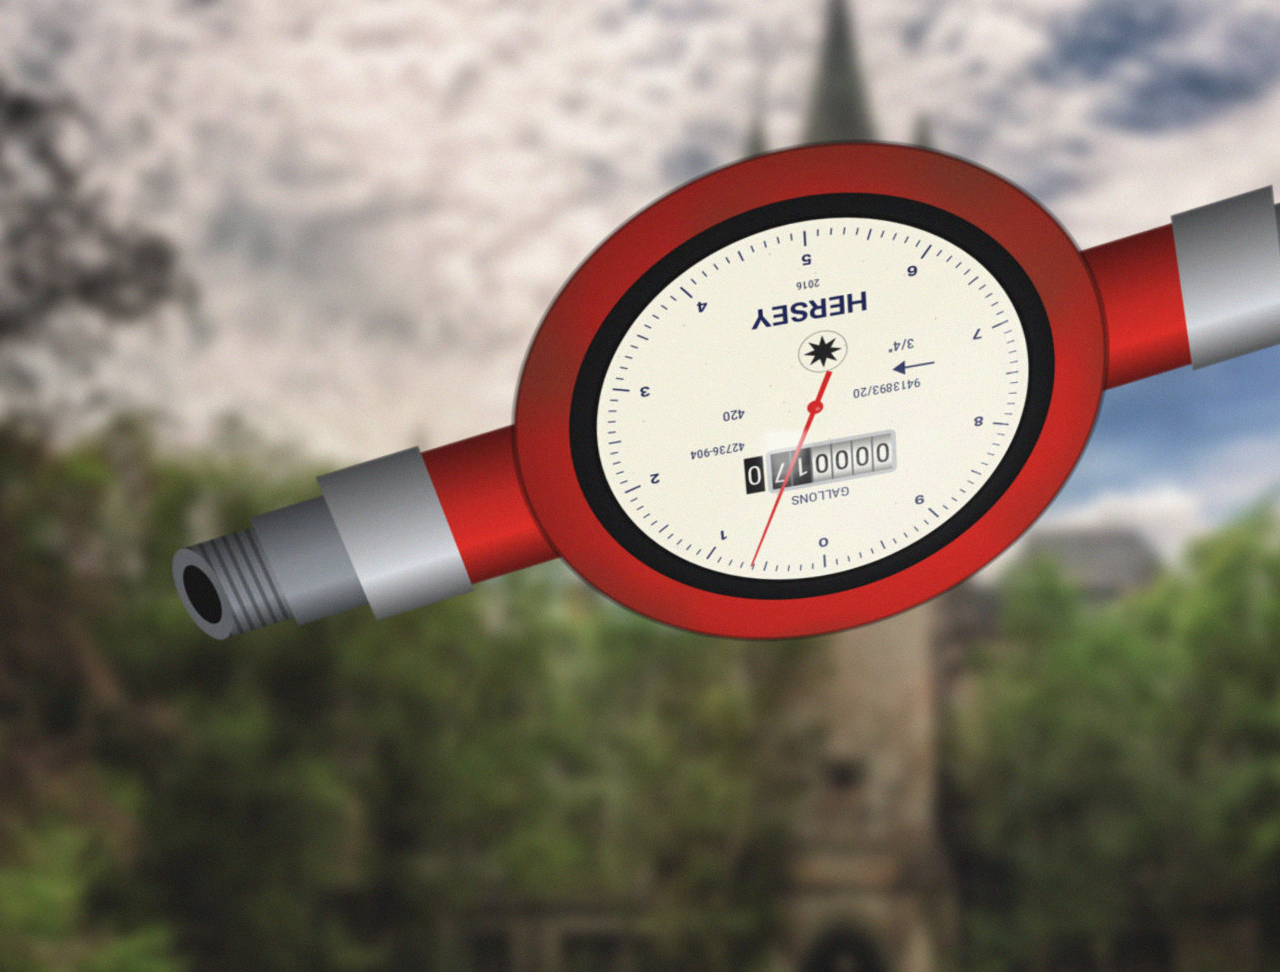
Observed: 170.6 gal
